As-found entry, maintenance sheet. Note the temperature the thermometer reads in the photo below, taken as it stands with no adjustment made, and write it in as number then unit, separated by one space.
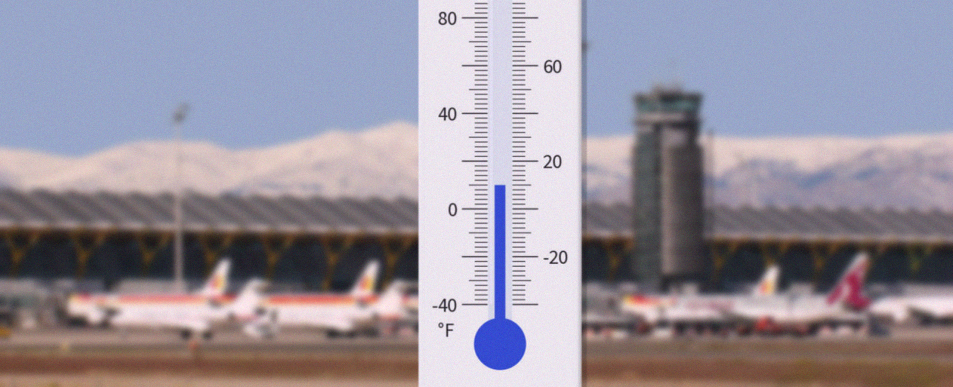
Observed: 10 °F
